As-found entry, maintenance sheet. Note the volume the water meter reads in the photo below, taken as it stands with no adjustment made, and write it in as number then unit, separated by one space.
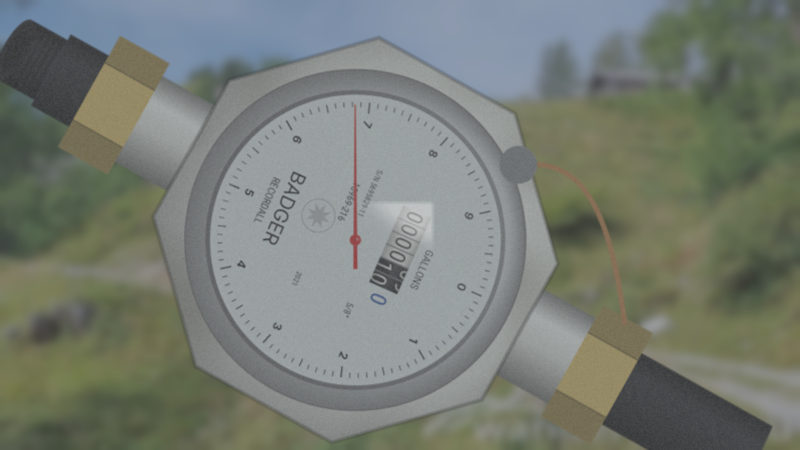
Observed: 96.8 gal
